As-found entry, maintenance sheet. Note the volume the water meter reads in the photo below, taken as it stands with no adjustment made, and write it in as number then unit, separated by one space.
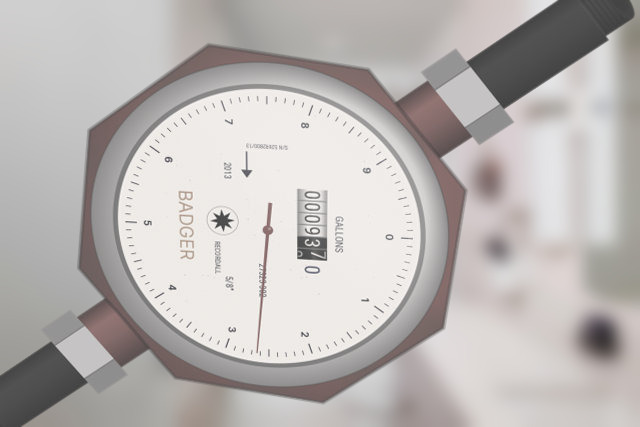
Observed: 9372.6 gal
